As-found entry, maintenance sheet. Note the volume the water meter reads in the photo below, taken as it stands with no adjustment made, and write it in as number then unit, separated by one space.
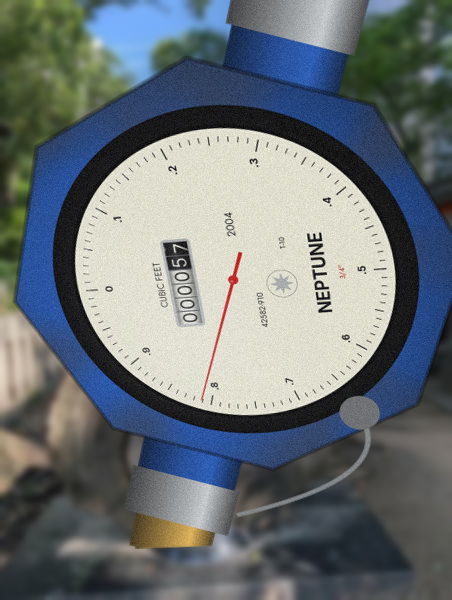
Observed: 56.81 ft³
